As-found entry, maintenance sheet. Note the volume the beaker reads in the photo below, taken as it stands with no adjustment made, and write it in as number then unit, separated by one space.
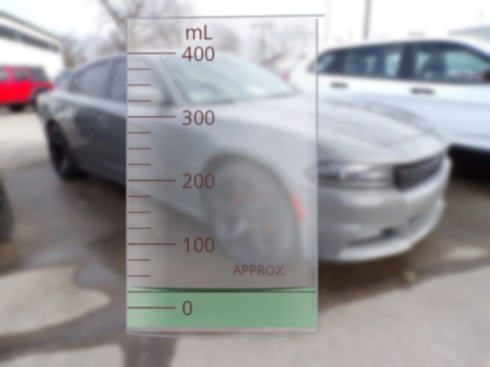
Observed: 25 mL
